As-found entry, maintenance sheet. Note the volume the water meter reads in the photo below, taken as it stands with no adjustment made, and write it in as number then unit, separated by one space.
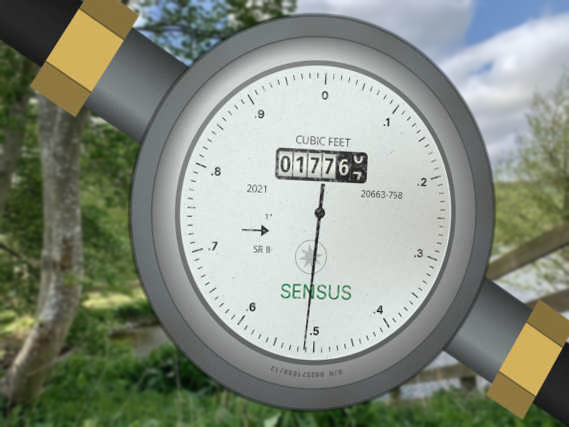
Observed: 17766.51 ft³
